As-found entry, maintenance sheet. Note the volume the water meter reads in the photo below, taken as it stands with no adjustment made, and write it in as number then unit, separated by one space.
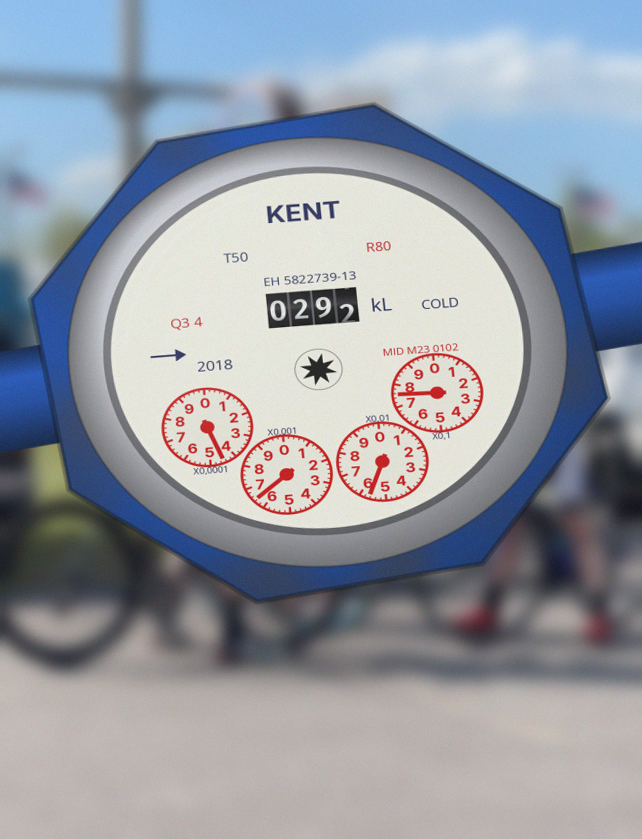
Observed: 291.7564 kL
